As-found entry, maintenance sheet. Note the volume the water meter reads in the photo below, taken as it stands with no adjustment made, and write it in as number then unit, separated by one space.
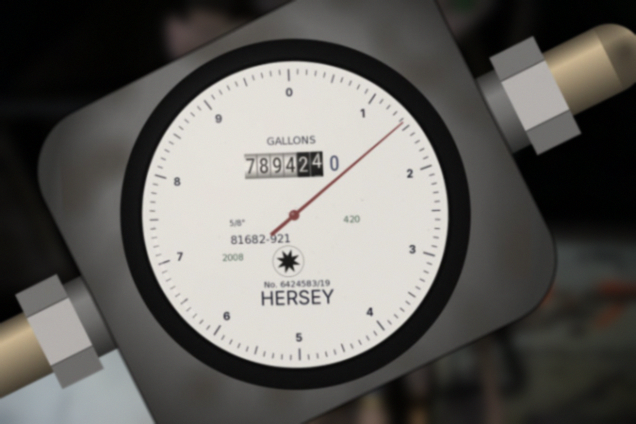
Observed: 7894241.4 gal
